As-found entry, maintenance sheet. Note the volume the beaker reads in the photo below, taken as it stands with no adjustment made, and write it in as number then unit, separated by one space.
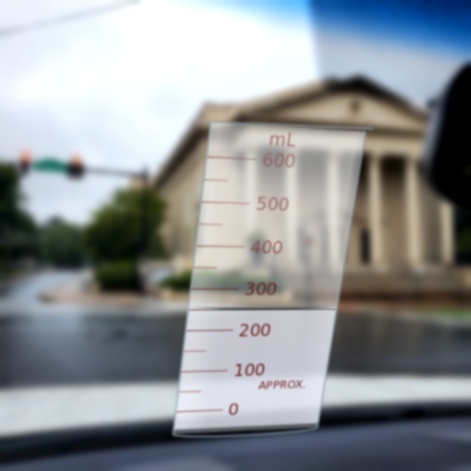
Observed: 250 mL
